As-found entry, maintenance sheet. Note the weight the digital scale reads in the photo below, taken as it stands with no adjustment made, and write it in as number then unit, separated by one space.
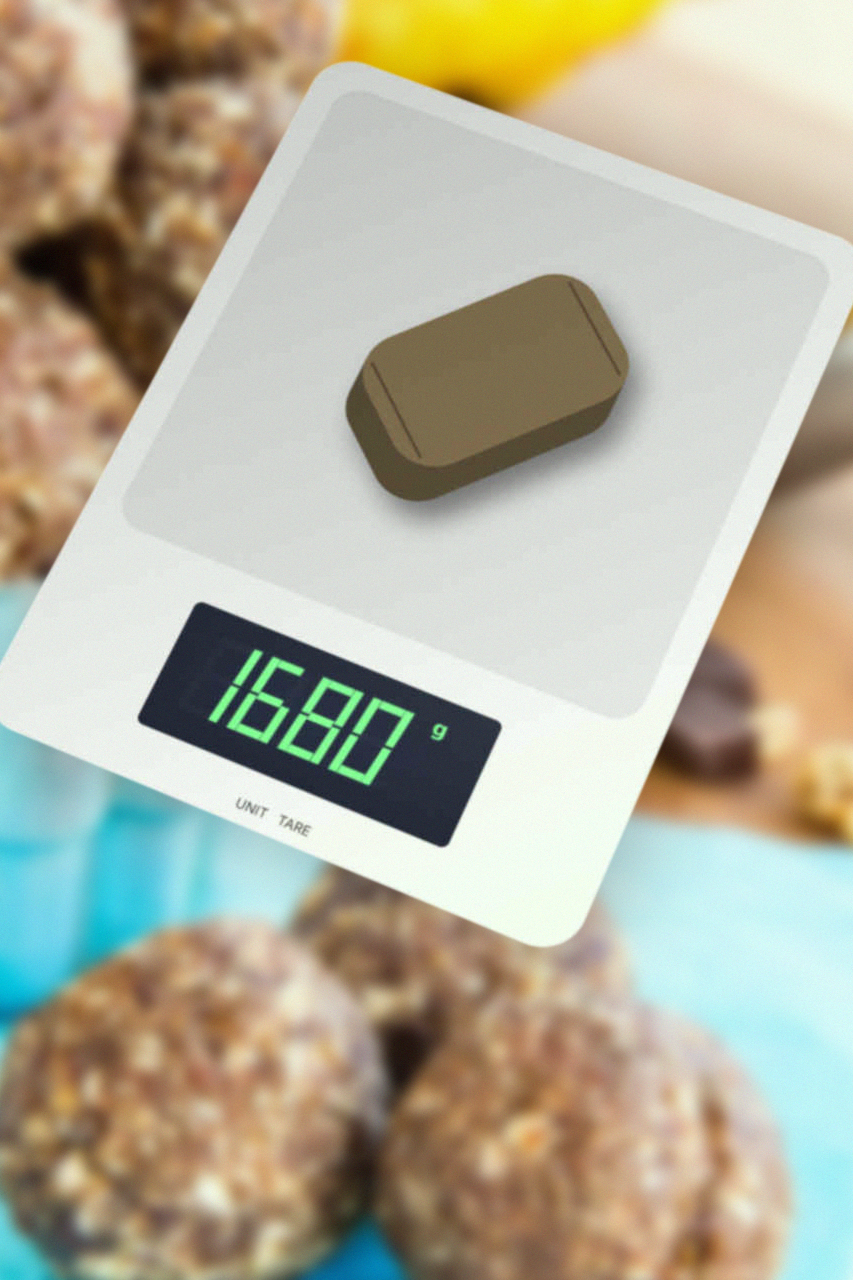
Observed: 1680 g
